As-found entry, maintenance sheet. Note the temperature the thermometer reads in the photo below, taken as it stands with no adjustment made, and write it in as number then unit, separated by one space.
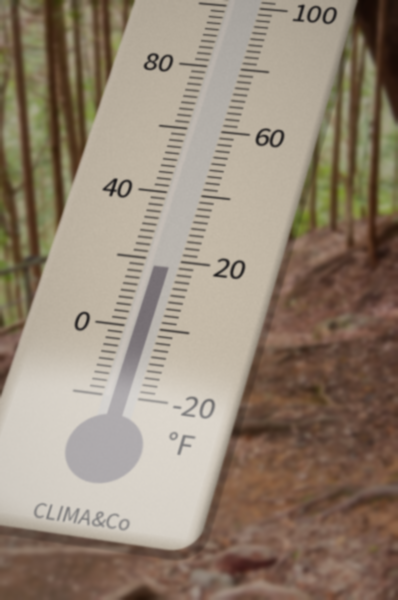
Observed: 18 °F
